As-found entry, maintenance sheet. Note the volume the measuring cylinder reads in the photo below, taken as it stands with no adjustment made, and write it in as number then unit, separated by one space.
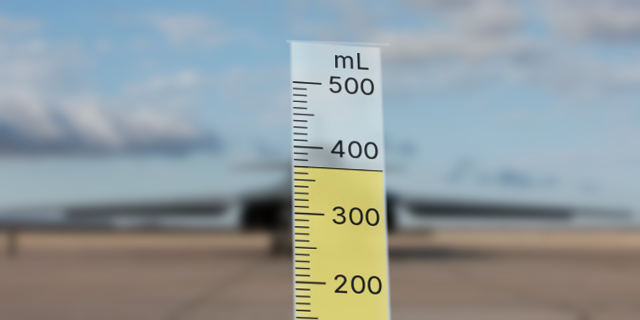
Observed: 370 mL
